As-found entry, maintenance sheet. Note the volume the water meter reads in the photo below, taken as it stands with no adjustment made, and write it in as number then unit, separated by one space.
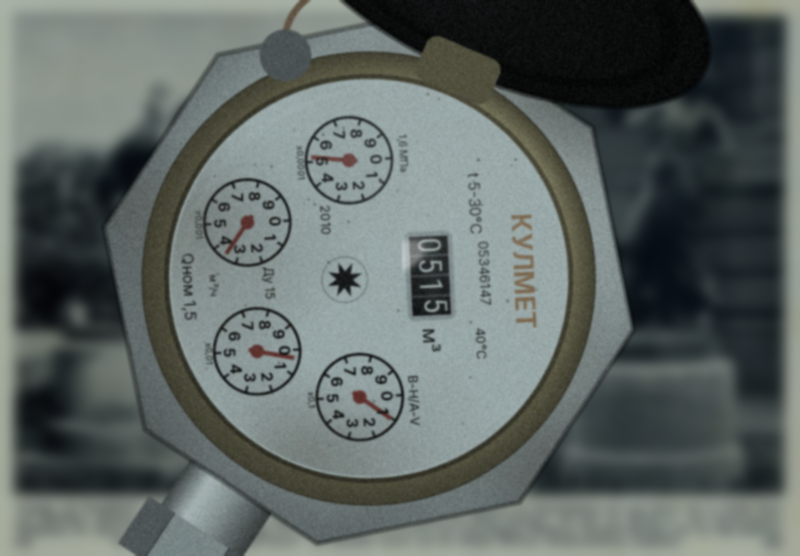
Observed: 515.1035 m³
